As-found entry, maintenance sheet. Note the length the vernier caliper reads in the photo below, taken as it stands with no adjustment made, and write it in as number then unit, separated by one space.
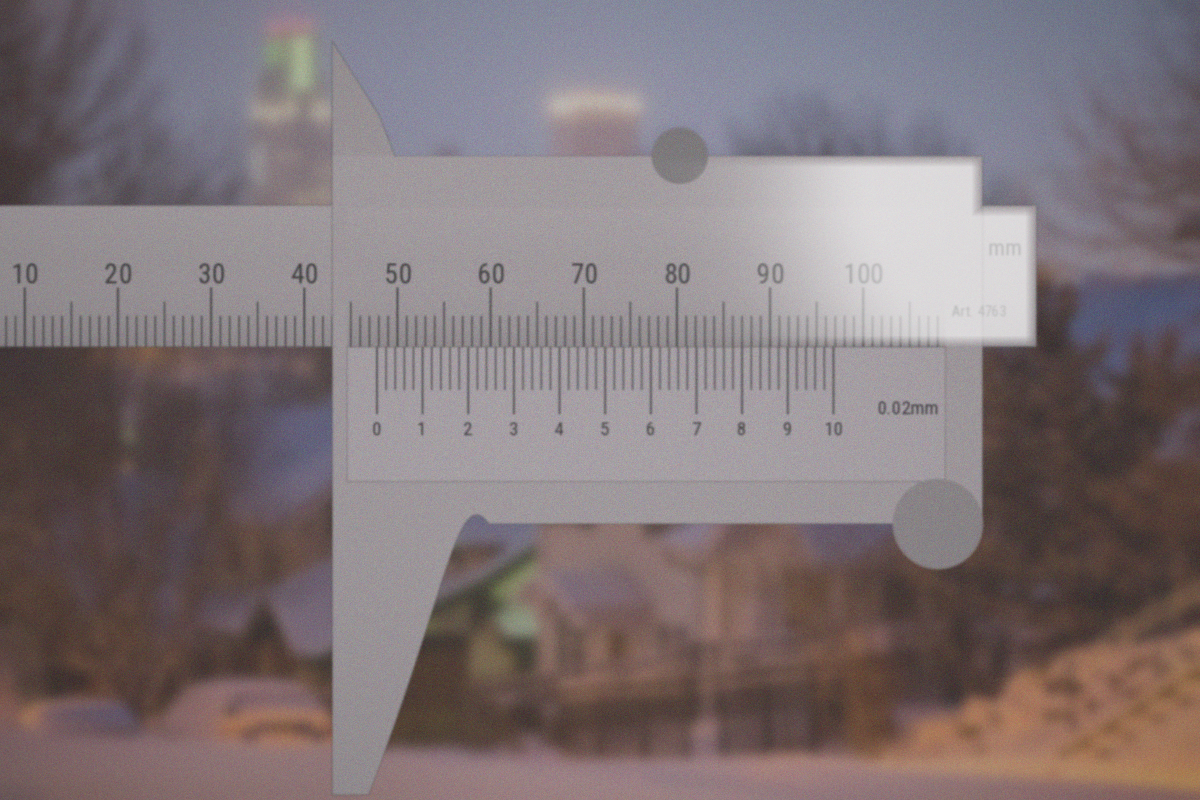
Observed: 47.8 mm
